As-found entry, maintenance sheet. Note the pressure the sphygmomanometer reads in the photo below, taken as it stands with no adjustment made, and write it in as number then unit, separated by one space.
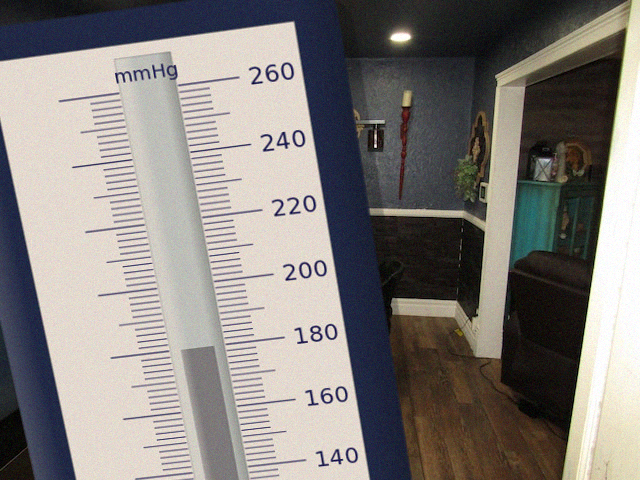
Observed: 180 mmHg
